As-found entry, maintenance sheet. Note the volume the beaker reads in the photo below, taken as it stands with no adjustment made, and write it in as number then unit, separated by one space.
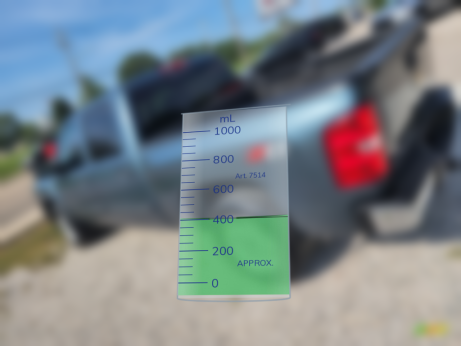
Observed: 400 mL
